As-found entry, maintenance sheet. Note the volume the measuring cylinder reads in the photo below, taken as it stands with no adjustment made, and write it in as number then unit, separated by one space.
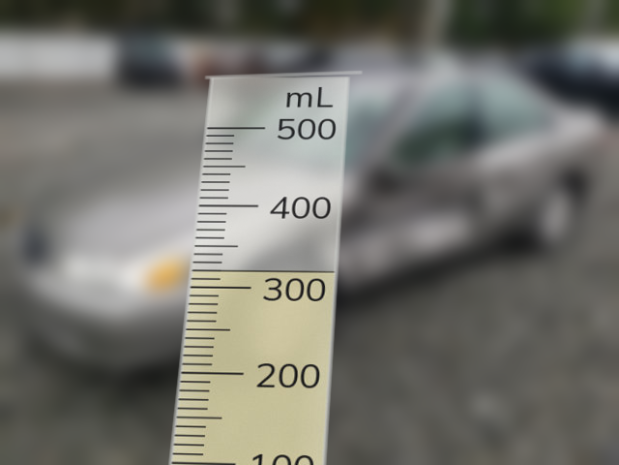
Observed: 320 mL
